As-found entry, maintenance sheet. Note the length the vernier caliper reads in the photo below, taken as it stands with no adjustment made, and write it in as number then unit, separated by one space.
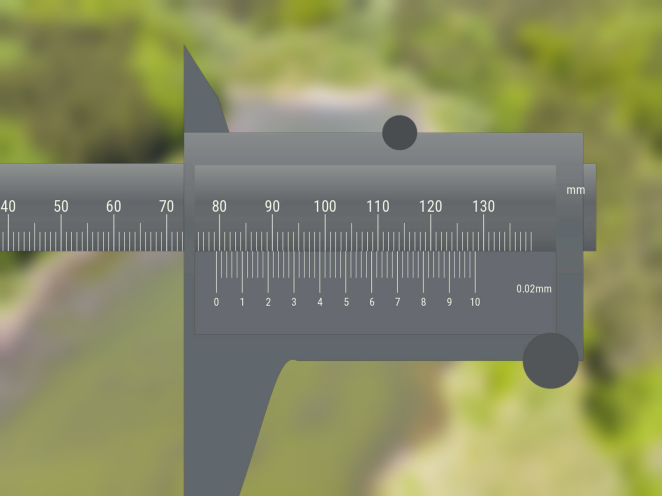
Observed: 79.4 mm
